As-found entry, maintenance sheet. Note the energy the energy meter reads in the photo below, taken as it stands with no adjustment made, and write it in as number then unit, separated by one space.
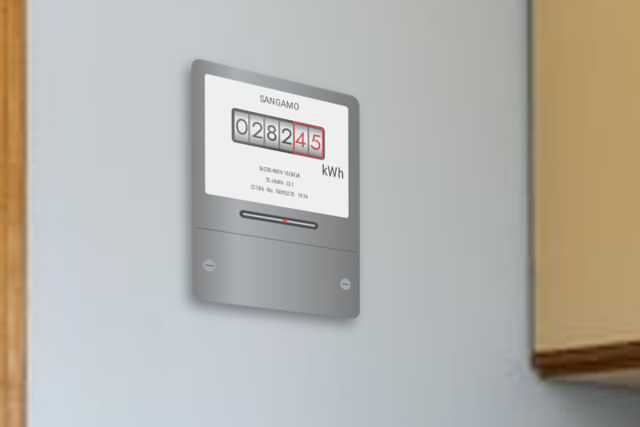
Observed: 282.45 kWh
